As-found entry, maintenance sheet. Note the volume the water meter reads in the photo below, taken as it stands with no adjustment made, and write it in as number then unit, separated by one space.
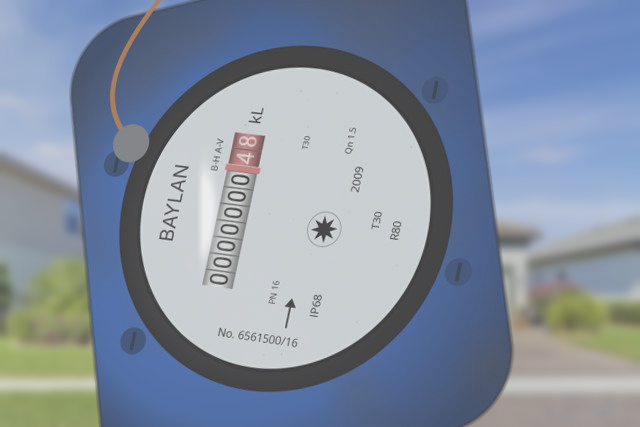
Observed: 0.48 kL
